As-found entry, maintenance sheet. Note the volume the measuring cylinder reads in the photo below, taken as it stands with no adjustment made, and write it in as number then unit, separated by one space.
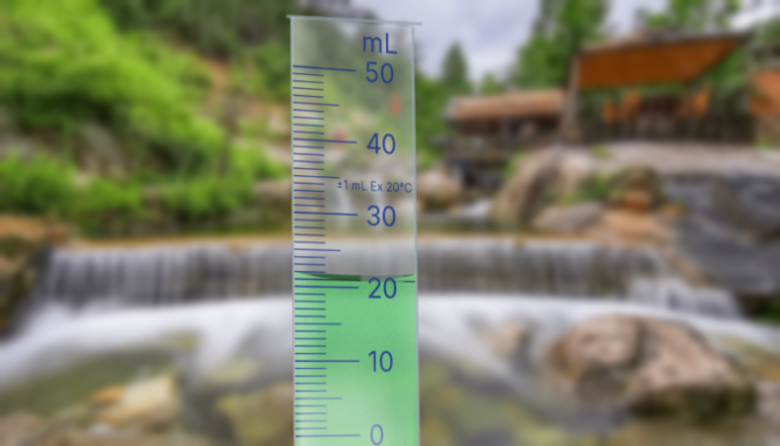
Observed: 21 mL
